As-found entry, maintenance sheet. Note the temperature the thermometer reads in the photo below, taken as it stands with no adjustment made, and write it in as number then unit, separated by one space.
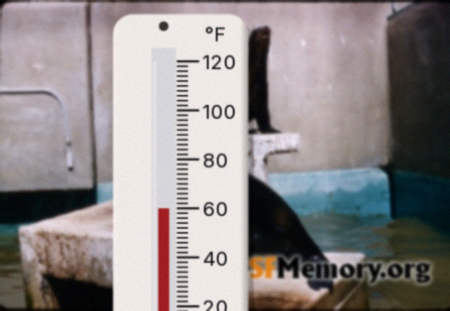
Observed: 60 °F
